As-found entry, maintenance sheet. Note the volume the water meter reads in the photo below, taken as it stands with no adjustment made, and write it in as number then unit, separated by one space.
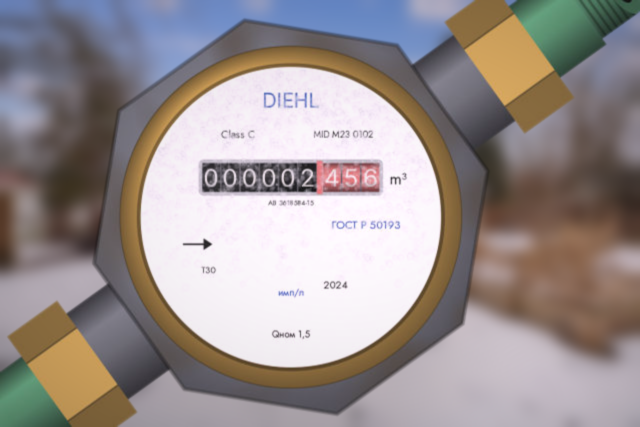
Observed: 2.456 m³
